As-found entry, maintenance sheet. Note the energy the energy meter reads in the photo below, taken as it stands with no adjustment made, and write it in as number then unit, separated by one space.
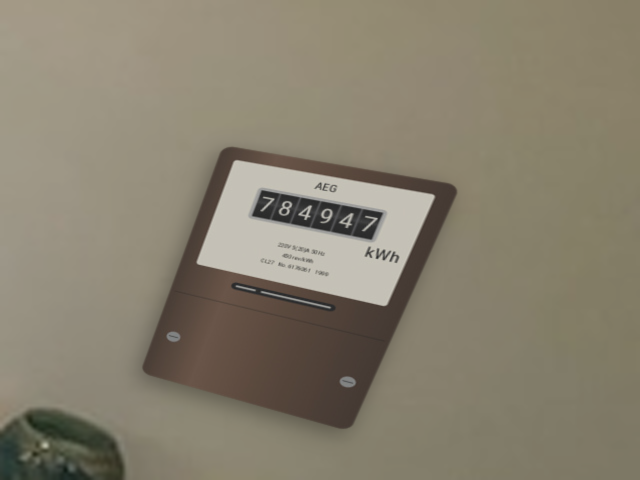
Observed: 784947 kWh
